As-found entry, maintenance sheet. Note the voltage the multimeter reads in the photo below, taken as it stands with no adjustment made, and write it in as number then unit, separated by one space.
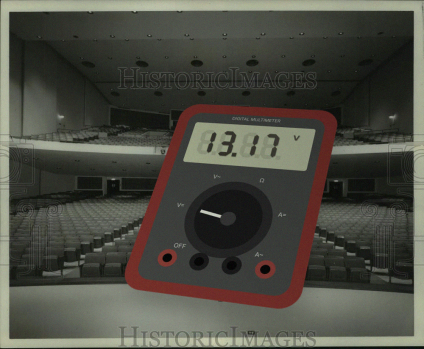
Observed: 13.17 V
